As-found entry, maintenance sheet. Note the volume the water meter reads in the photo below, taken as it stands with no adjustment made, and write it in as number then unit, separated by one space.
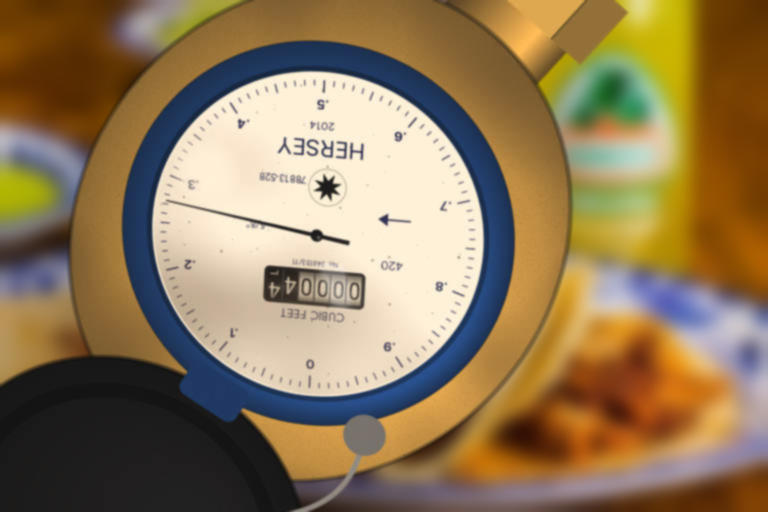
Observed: 44.27 ft³
